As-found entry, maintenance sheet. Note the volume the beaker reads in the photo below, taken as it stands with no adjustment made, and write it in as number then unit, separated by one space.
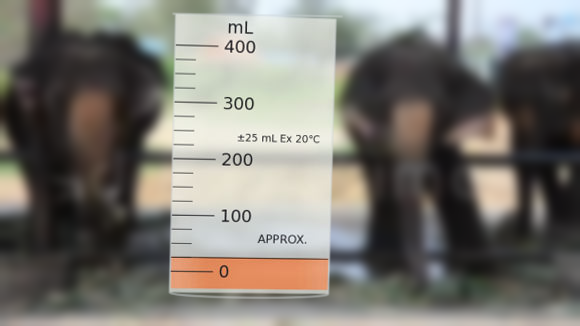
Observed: 25 mL
